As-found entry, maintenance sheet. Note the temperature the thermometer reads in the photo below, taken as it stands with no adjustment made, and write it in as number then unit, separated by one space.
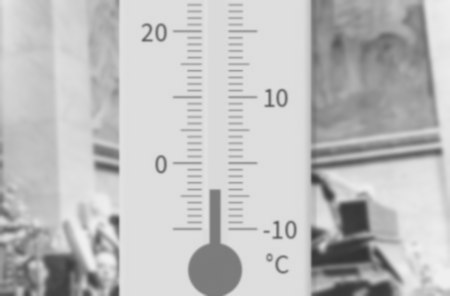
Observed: -4 °C
